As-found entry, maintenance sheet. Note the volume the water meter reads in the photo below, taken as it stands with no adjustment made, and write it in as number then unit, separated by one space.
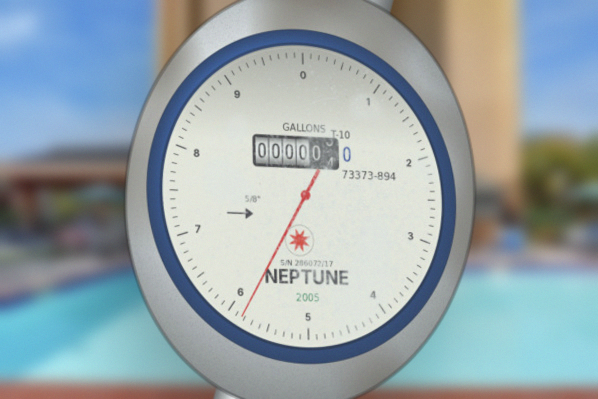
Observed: 35.8 gal
